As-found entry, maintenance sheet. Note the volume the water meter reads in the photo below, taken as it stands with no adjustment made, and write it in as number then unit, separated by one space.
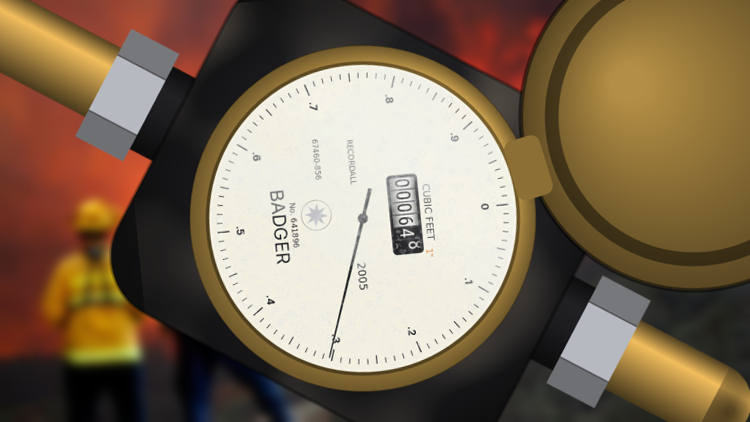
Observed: 648.30 ft³
